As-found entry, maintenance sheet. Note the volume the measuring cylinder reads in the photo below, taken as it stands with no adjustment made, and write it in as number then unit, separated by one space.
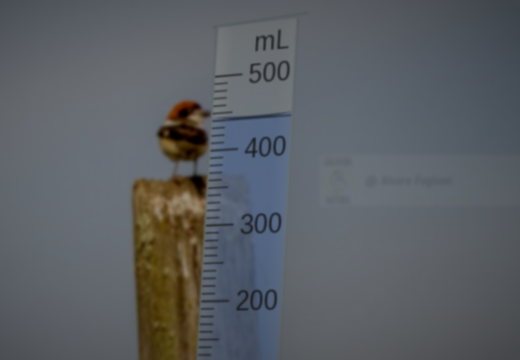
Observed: 440 mL
